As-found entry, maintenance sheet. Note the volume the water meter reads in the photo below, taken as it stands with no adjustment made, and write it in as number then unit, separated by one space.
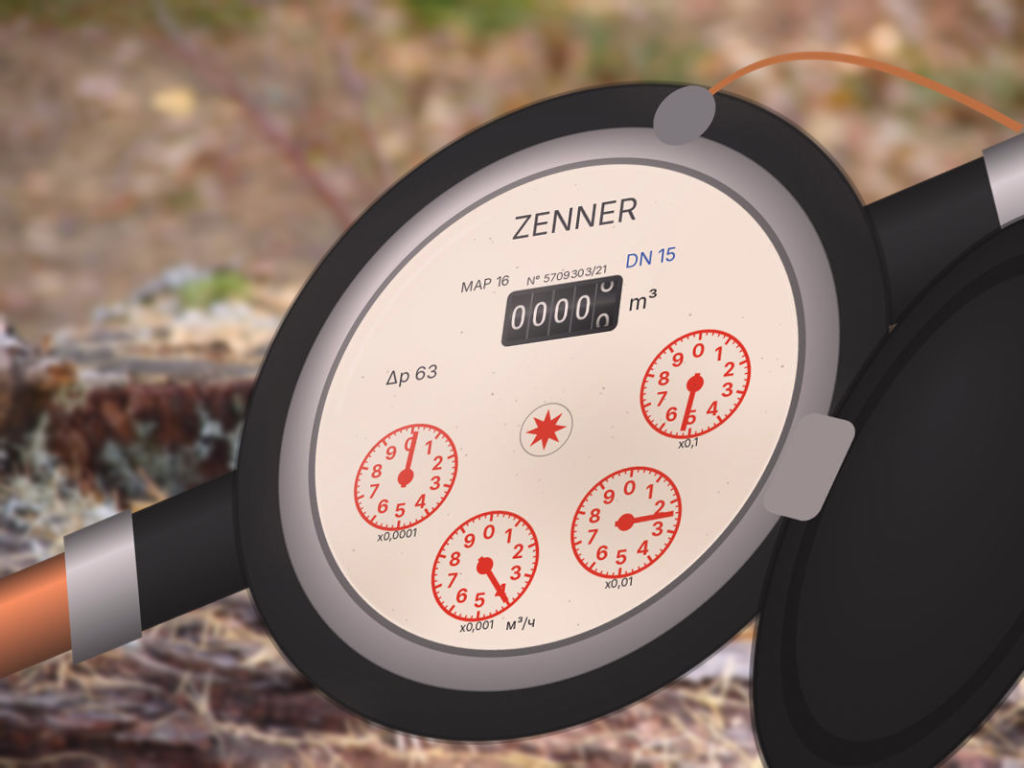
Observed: 8.5240 m³
